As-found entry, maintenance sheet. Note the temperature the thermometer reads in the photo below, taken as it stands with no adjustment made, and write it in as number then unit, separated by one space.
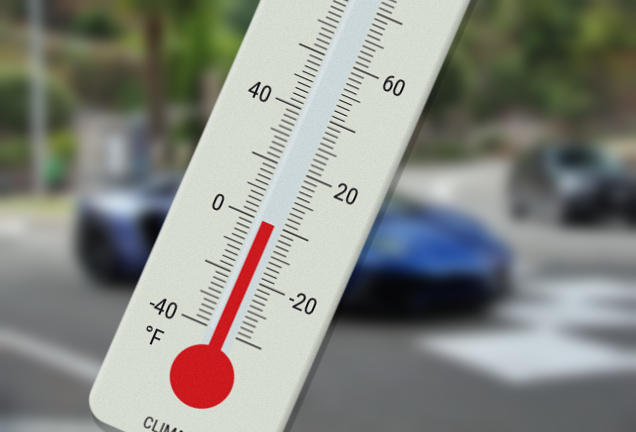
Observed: 0 °F
